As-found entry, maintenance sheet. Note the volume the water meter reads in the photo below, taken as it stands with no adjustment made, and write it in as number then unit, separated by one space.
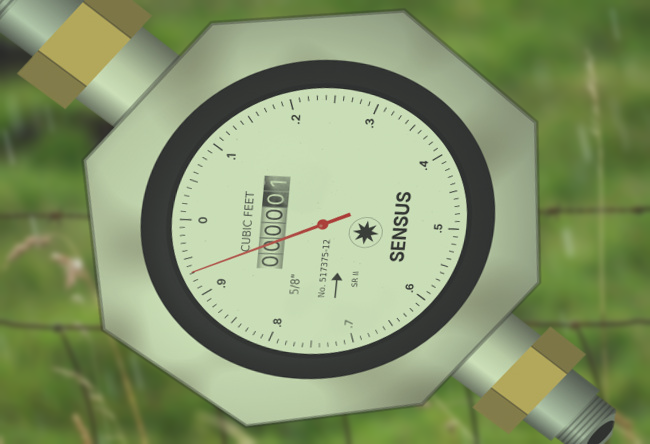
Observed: 0.93 ft³
